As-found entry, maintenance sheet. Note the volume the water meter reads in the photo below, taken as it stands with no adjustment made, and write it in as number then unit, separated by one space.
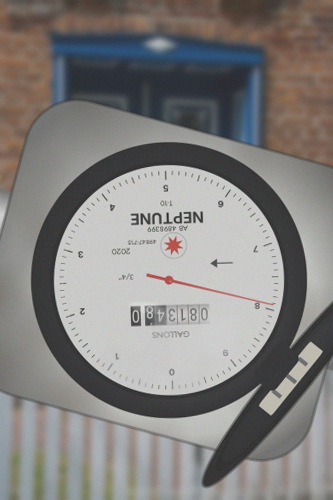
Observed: 813477.9 gal
